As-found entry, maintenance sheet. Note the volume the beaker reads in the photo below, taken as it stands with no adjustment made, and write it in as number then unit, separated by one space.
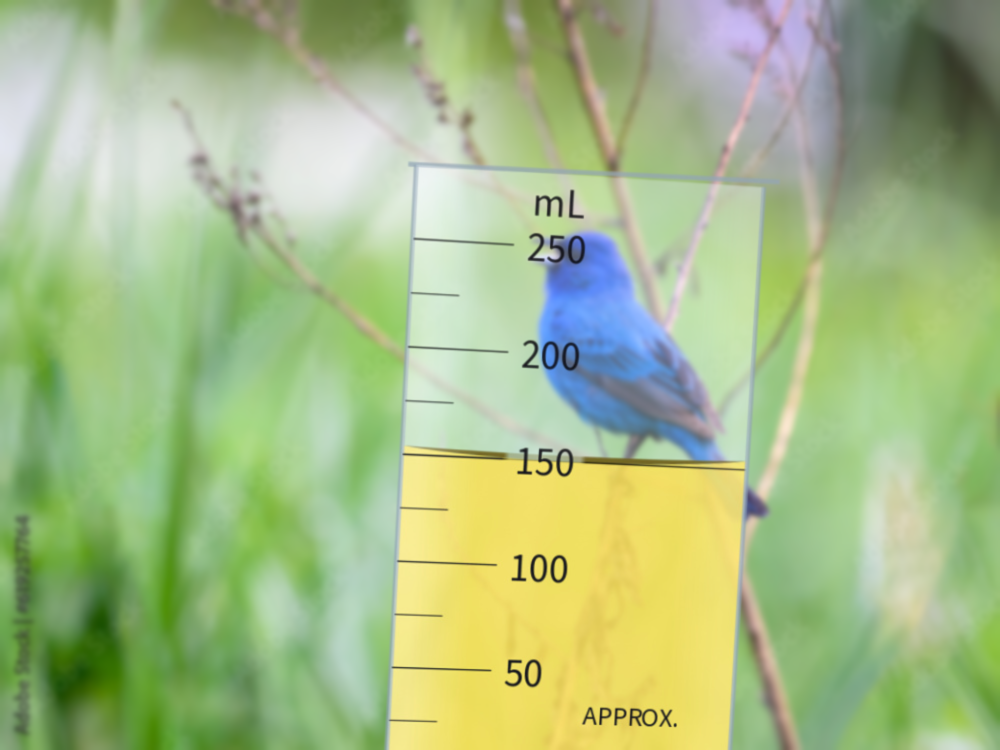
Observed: 150 mL
